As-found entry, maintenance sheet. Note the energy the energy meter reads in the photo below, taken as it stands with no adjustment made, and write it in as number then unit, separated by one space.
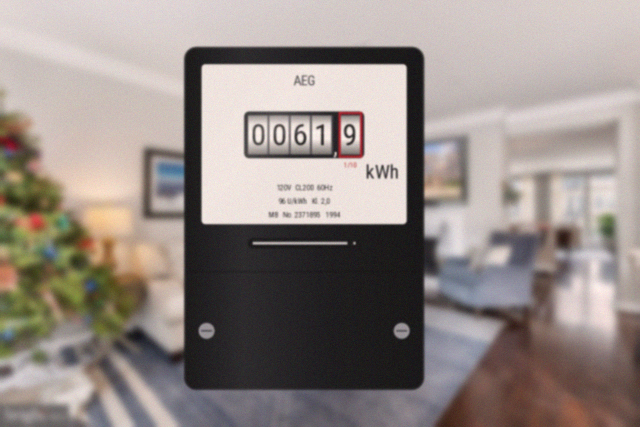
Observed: 61.9 kWh
